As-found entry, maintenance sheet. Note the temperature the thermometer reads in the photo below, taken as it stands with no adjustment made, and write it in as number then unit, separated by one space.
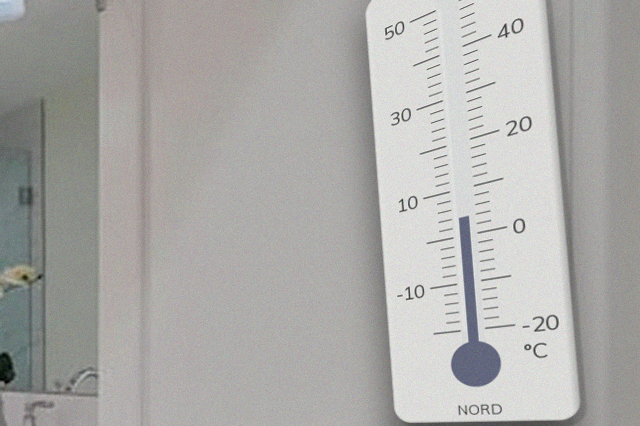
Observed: 4 °C
